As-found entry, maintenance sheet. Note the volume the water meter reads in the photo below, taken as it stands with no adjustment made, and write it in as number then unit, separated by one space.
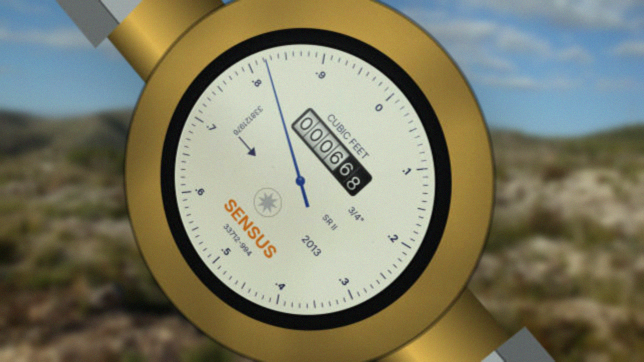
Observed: 667.82 ft³
